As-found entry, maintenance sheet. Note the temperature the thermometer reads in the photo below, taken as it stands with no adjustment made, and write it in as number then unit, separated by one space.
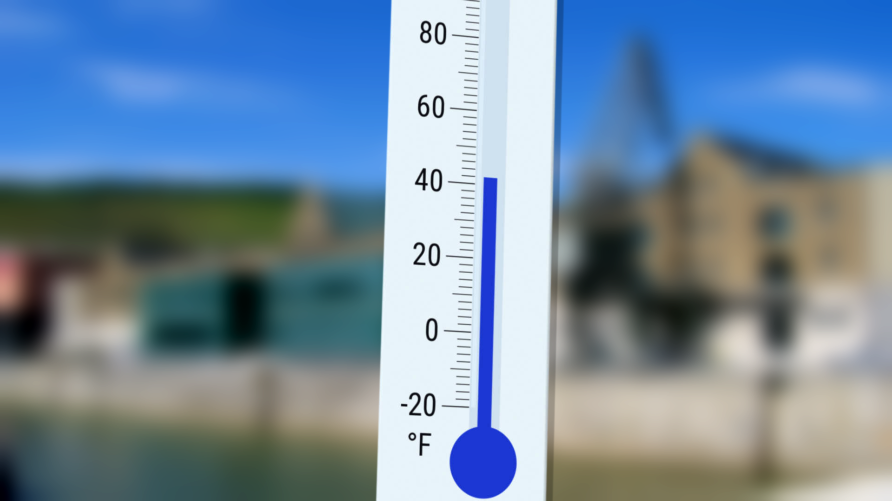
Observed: 42 °F
